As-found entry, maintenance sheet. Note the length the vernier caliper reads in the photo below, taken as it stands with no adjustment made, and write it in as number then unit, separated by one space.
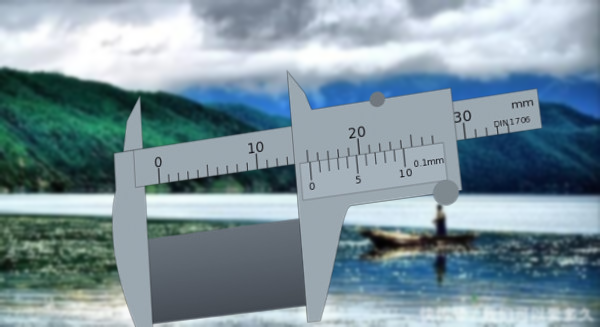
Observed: 15.2 mm
